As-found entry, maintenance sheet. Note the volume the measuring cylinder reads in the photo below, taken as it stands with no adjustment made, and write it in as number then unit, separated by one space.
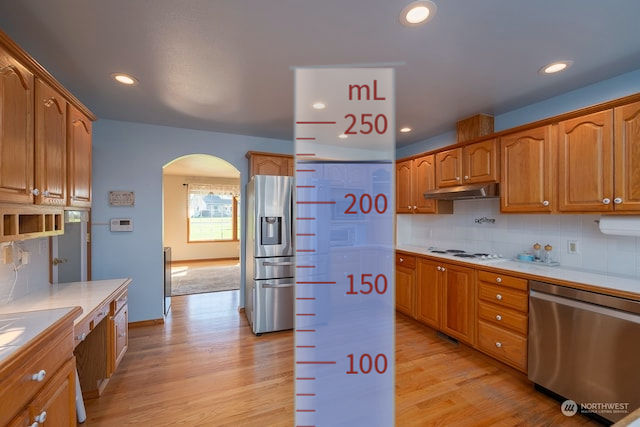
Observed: 225 mL
